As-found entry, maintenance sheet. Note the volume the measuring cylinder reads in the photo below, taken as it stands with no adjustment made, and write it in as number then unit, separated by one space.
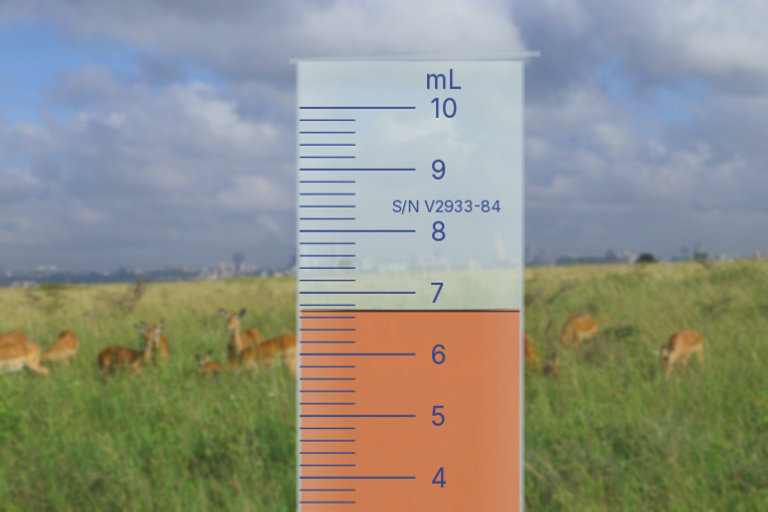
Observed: 6.7 mL
